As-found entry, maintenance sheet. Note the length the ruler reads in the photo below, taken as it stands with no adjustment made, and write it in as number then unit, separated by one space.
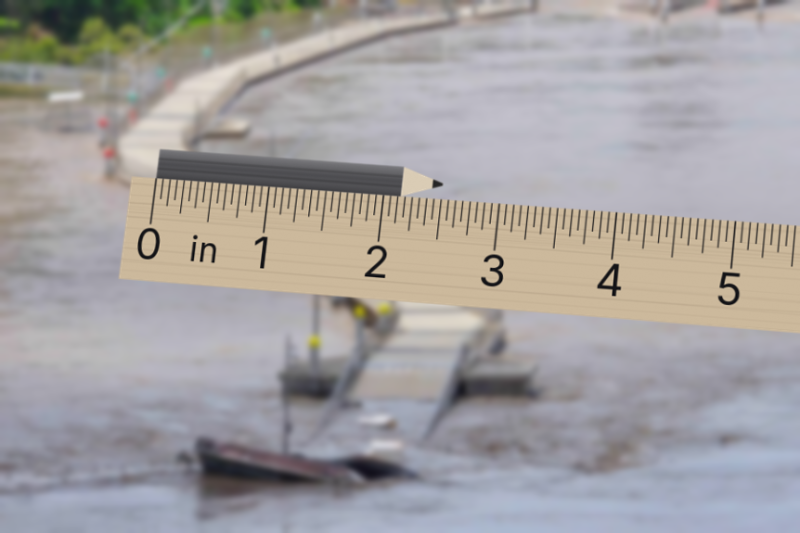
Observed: 2.5 in
